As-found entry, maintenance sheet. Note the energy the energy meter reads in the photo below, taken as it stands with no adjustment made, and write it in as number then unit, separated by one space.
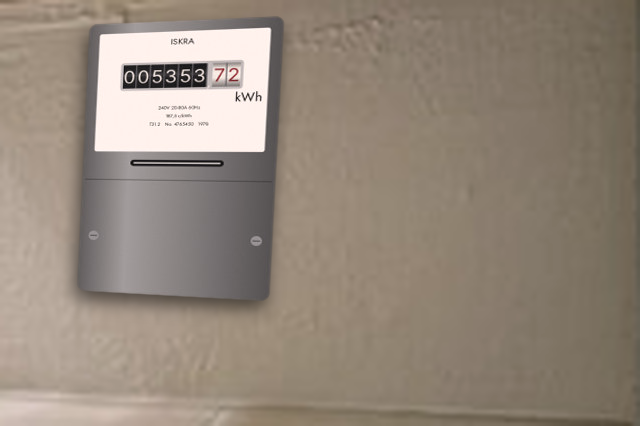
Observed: 5353.72 kWh
